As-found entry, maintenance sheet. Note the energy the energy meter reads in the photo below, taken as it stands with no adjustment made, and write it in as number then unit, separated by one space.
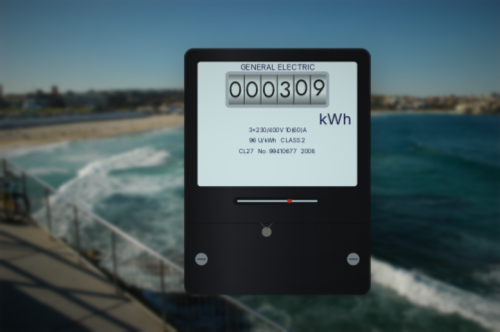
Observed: 309 kWh
